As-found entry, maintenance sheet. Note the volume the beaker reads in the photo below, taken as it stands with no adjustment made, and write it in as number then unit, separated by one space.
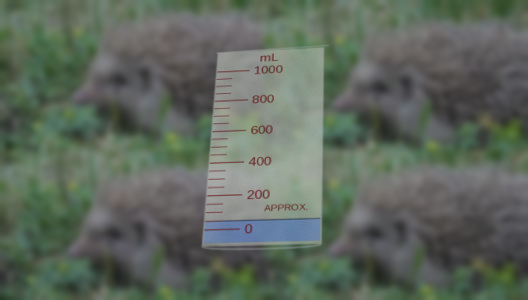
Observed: 50 mL
